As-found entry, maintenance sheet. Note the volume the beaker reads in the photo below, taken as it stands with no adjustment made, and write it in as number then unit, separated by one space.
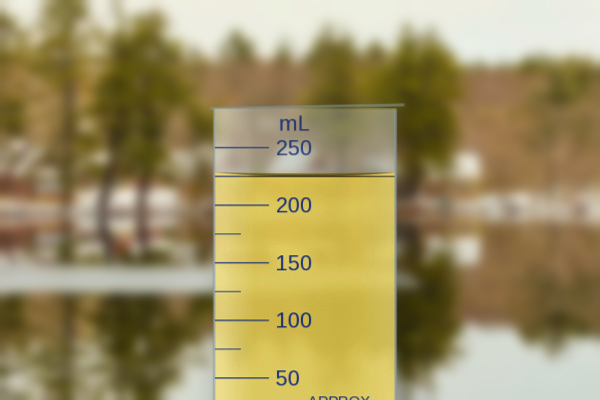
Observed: 225 mL
